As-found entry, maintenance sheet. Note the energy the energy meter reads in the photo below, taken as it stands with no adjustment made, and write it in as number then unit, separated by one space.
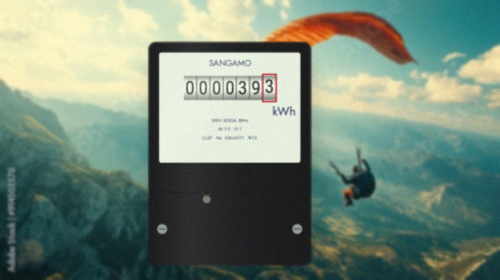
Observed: 39.3 kWh
